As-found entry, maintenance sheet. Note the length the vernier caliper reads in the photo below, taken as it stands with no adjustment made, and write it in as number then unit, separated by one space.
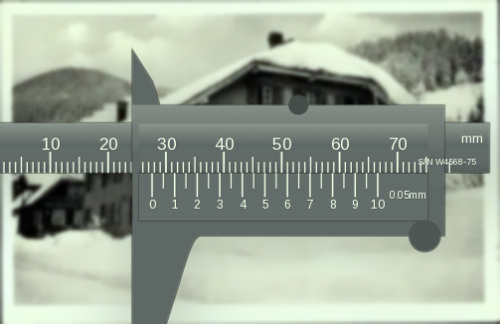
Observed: 27.6 mm
